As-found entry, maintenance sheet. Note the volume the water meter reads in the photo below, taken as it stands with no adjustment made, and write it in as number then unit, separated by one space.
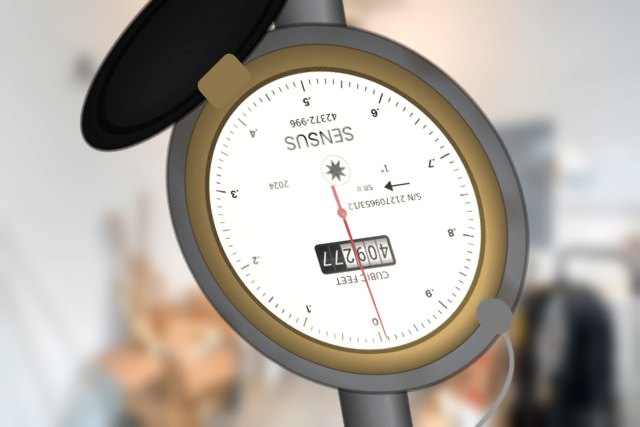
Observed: 409276.99 ft³
